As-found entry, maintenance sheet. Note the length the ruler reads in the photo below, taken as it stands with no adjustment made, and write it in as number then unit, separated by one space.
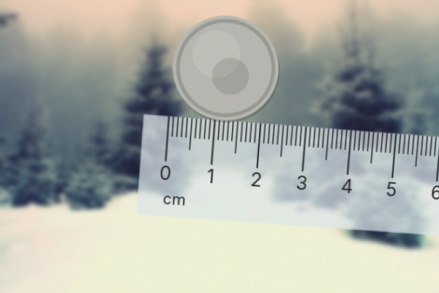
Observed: 2.3 cm
